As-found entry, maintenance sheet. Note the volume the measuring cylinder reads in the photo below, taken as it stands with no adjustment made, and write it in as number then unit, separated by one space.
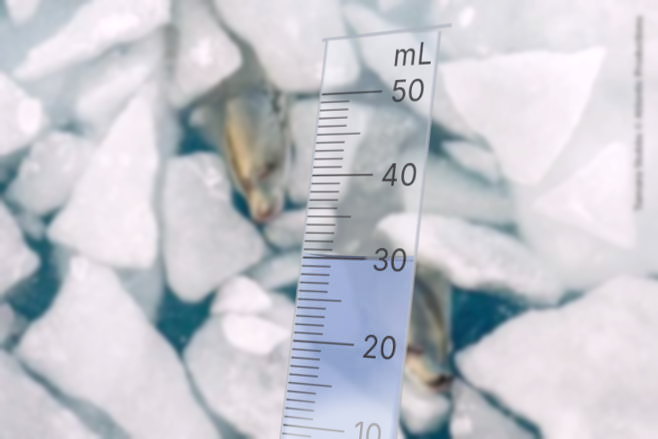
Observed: 30 mL
